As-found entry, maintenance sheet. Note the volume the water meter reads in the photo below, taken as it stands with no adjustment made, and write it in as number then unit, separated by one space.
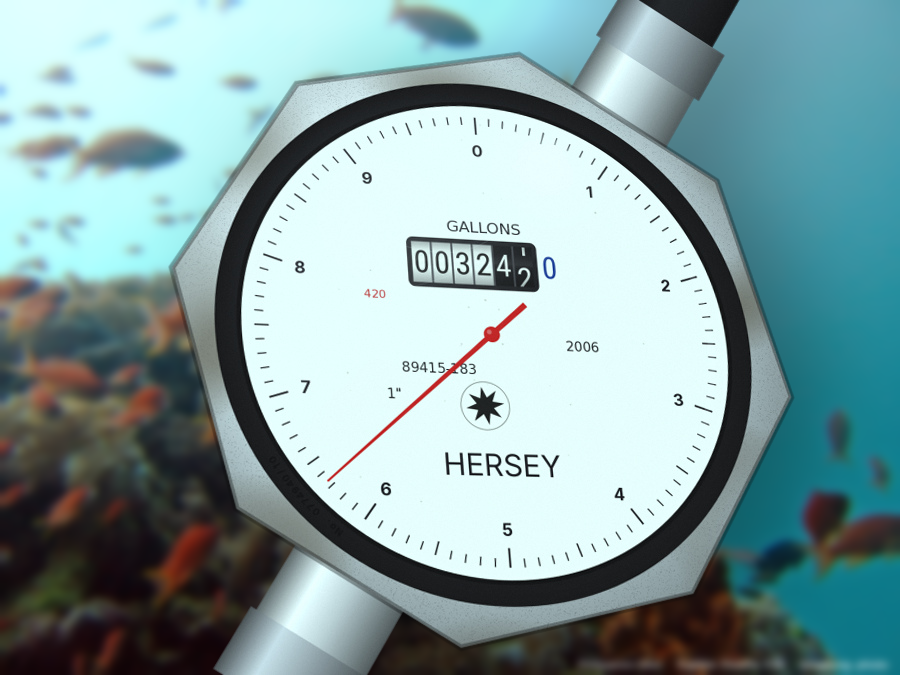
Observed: 32416.3 gal
